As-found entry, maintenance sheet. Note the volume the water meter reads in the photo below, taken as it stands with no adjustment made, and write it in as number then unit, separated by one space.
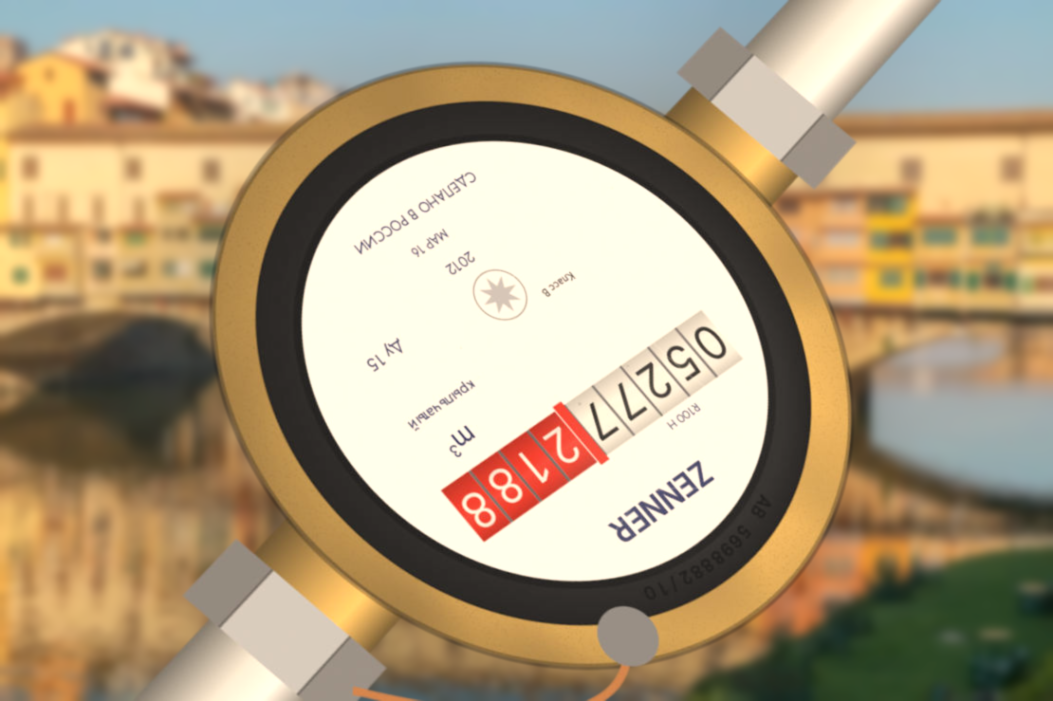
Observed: 5277.2188 m³
